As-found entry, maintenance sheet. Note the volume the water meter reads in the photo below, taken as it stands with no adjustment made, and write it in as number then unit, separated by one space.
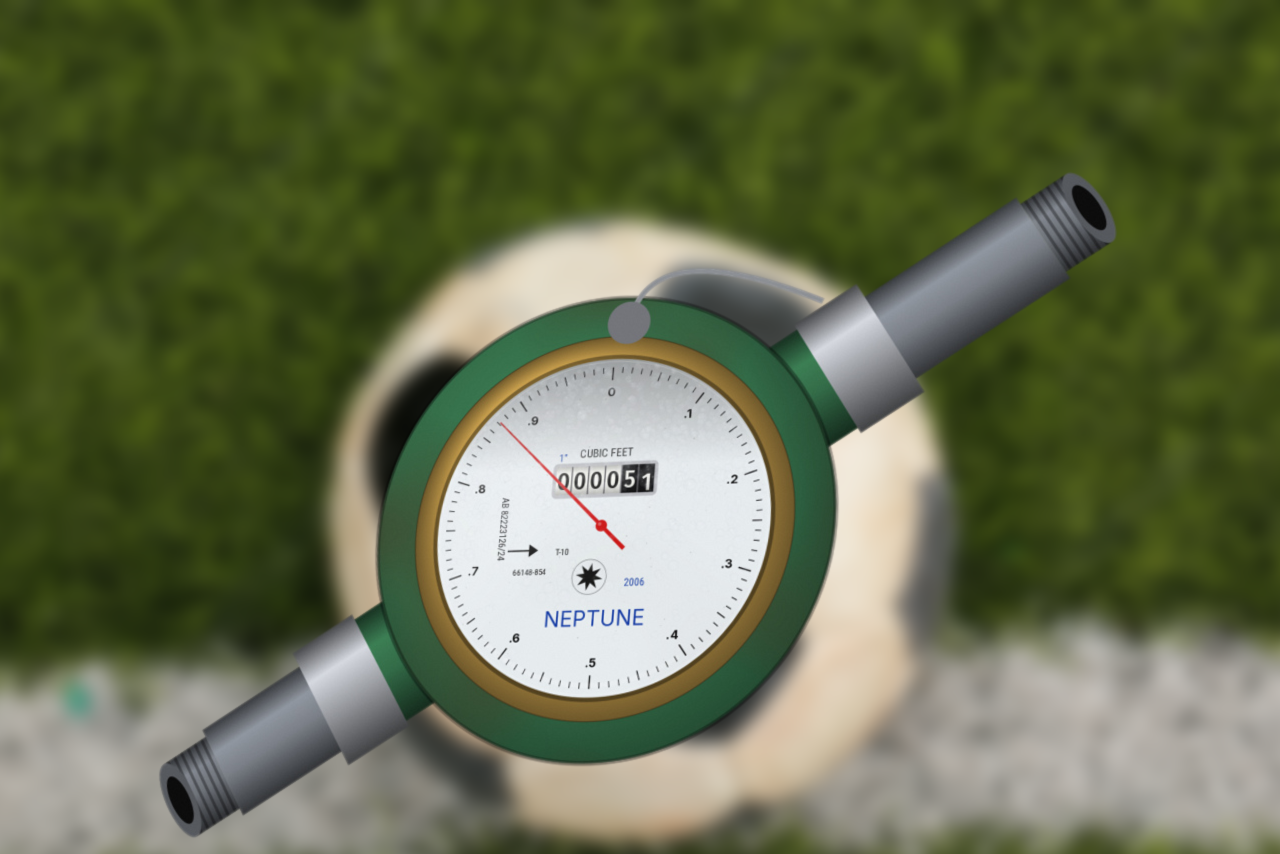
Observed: 50.87 ft³
